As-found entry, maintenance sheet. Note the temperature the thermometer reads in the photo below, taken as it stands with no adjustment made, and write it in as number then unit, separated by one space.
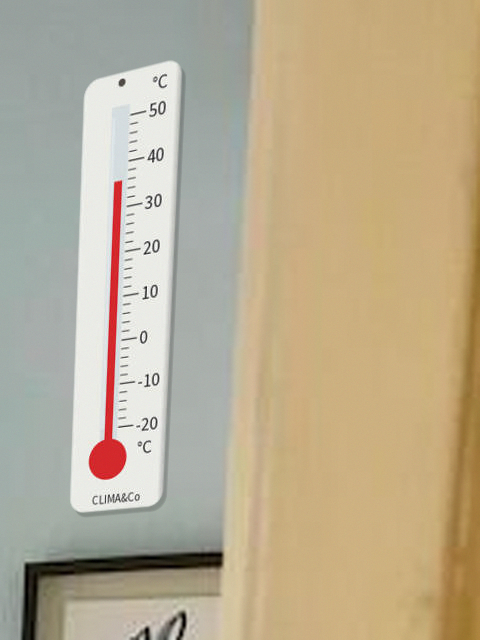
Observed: 36 °C
